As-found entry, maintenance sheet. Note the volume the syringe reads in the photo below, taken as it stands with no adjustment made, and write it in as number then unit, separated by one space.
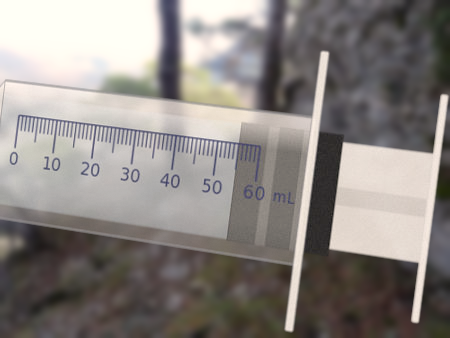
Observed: 55 mL
